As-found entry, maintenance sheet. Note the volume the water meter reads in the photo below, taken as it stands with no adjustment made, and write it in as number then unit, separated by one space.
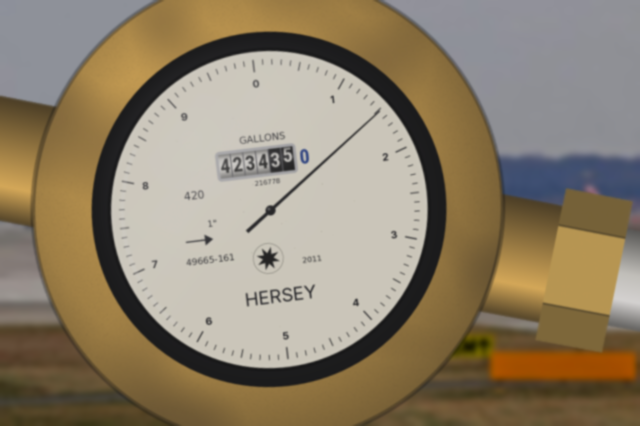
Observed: 4234351.5 gal
